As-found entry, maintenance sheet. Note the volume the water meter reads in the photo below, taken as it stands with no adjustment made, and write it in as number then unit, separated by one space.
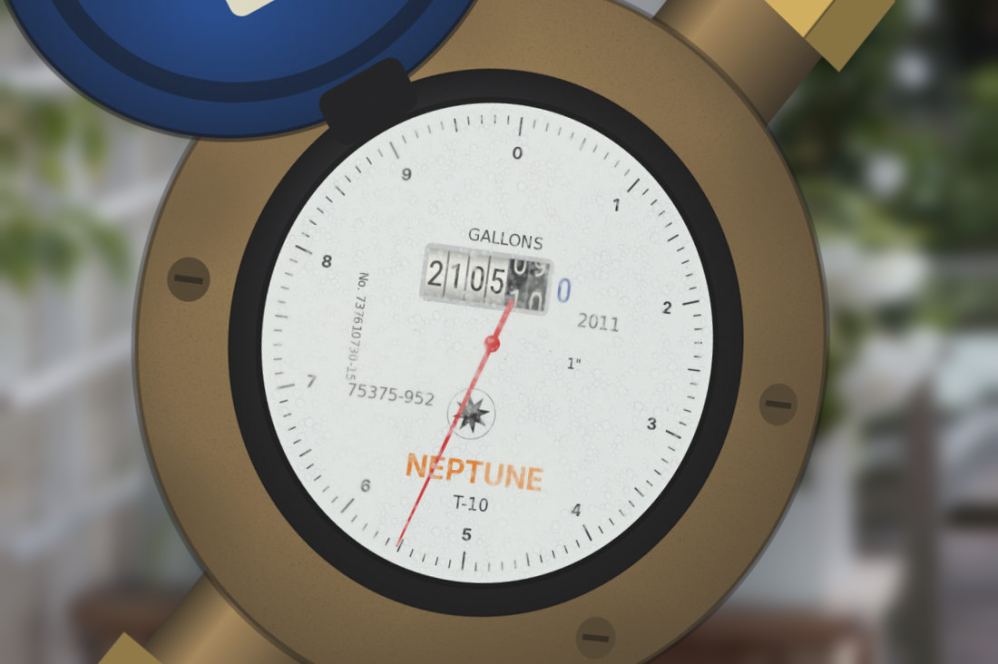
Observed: 2105095.5 gal
